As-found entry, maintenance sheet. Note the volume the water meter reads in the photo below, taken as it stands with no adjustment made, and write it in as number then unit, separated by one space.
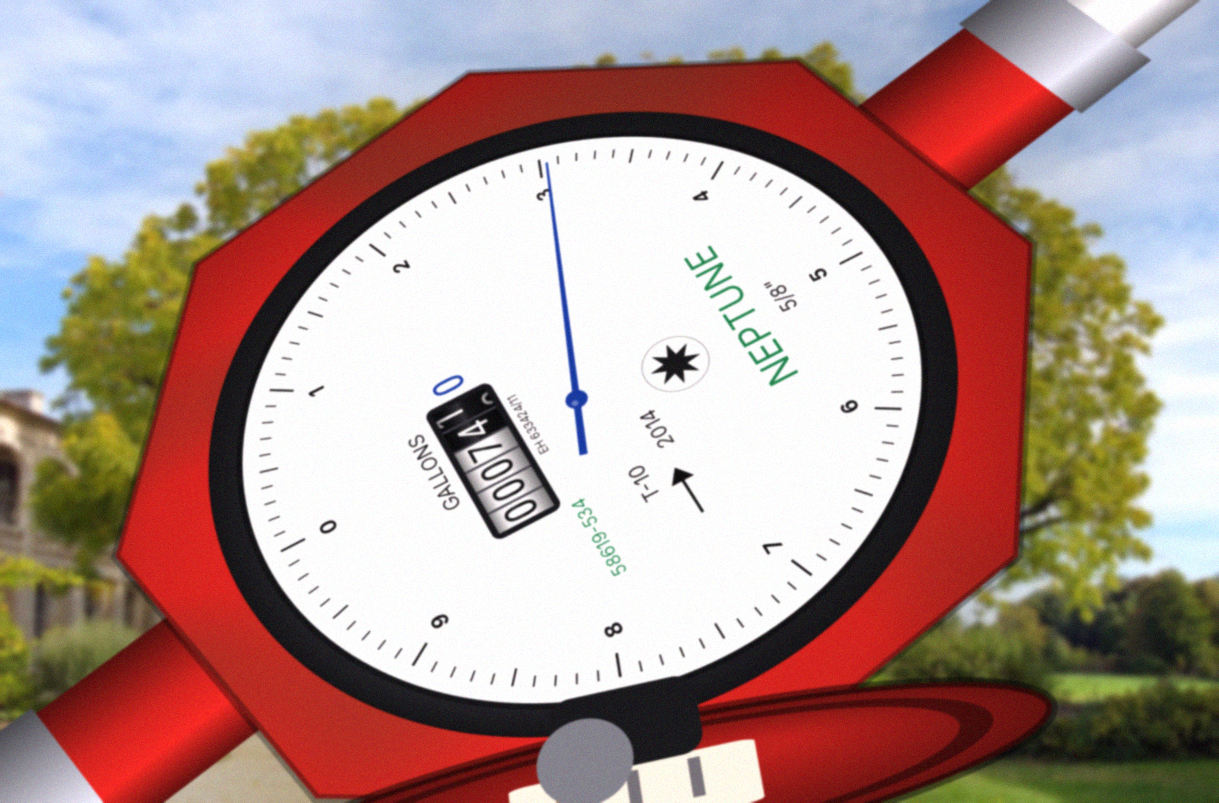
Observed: 7413.0 gal
